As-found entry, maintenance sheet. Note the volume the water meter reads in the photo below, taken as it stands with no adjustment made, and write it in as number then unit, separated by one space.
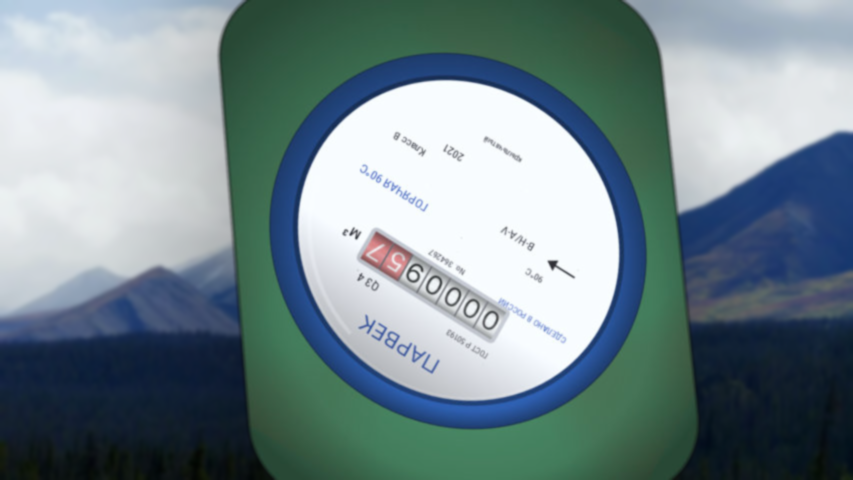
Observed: 9.57 m³
